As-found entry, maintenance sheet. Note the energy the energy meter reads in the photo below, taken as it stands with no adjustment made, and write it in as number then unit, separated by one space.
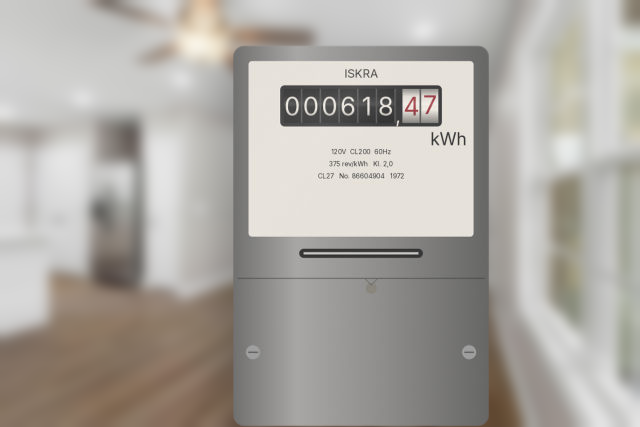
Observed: 618.47 kWh
